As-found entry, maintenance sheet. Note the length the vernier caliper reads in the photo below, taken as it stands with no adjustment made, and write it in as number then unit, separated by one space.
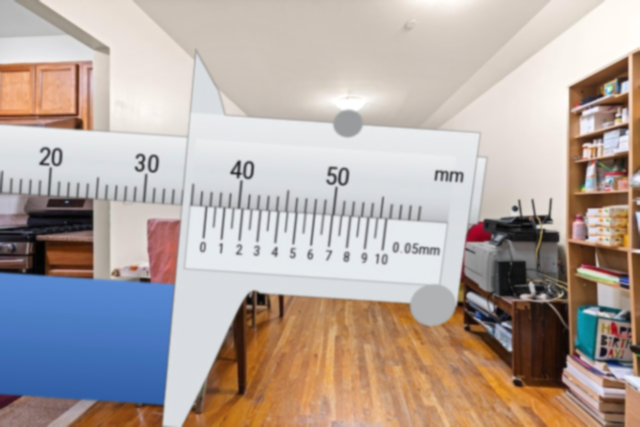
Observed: 36.6 mm
